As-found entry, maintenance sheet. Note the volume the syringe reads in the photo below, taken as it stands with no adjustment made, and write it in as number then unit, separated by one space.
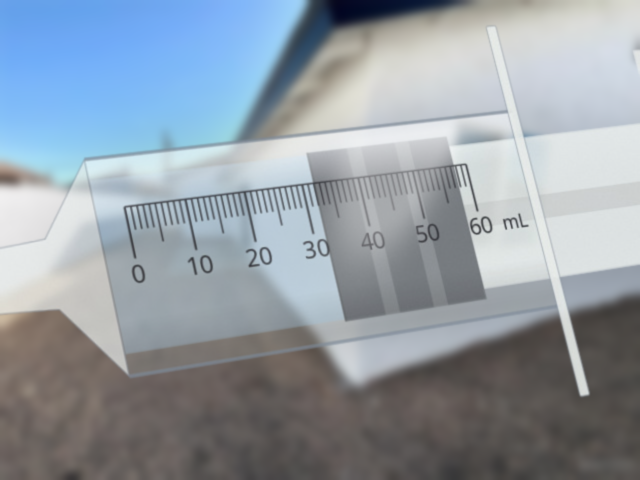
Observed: 32 mL
